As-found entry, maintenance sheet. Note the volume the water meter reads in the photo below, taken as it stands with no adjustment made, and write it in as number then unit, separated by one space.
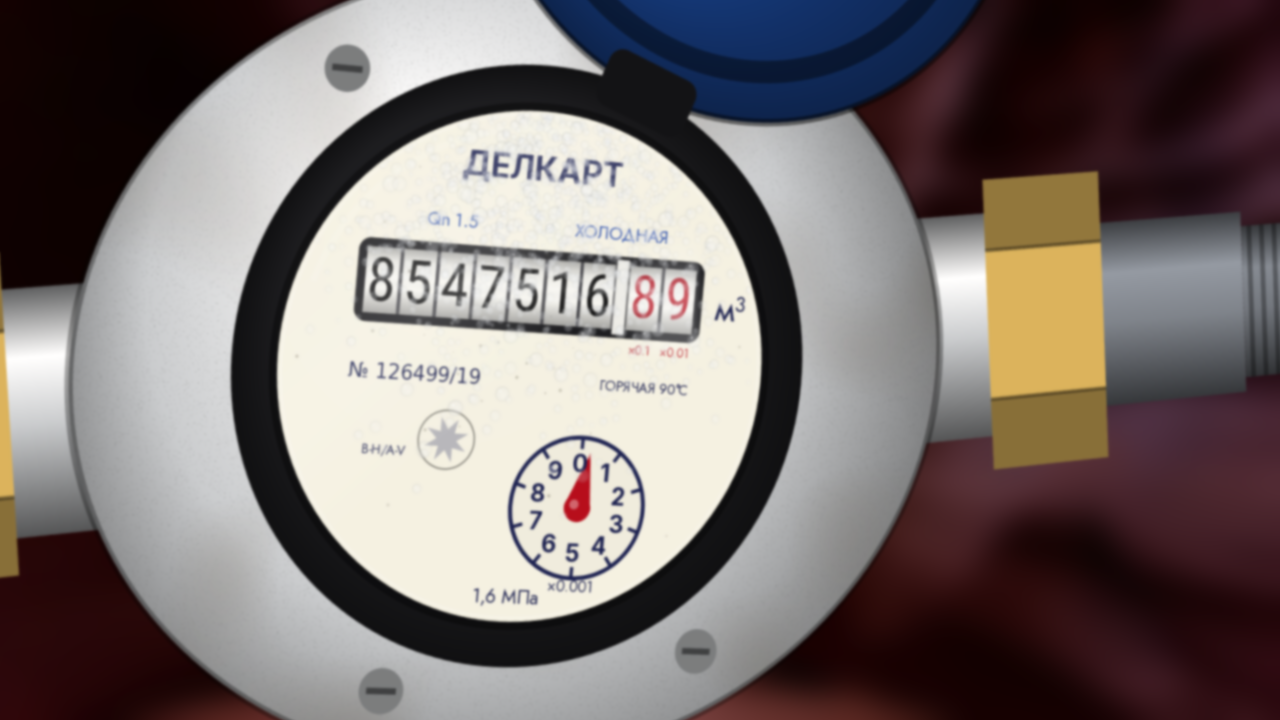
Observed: 8547516.890 m³
